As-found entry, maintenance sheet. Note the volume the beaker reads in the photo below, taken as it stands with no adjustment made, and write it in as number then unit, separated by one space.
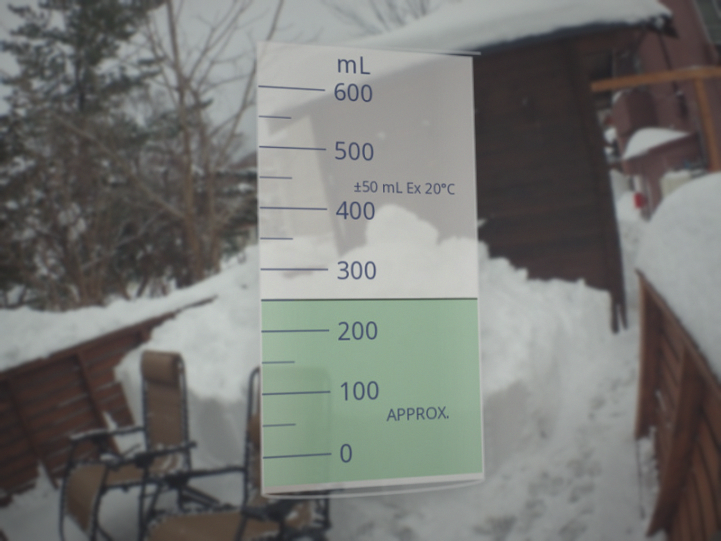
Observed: 250 mL
